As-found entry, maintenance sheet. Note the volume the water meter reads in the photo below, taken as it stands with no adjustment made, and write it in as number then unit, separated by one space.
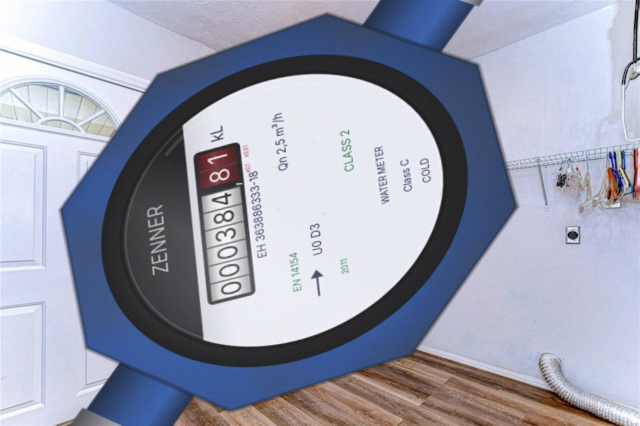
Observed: 384.81 kL
